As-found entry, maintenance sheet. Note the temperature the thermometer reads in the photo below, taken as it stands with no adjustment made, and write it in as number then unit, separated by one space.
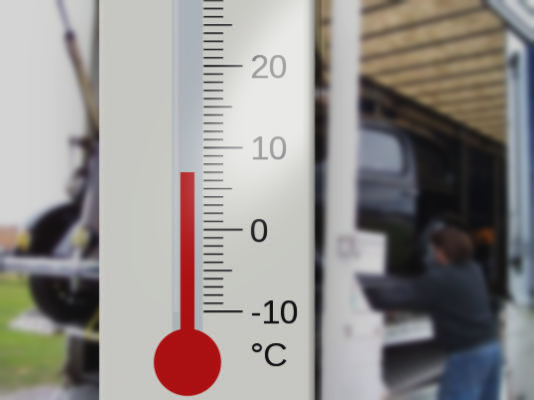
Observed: 7 °C
